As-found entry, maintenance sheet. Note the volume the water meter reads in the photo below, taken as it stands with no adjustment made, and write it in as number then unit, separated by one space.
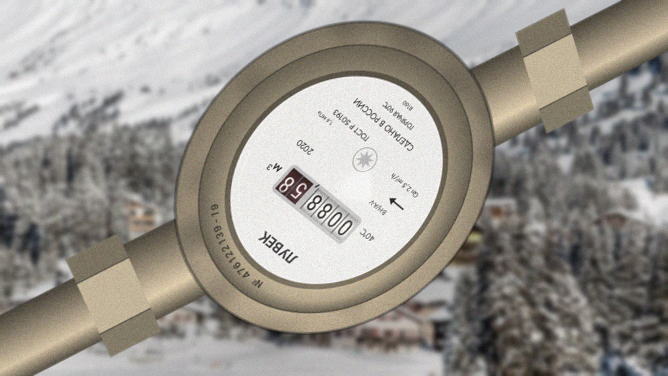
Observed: 88.58 m³
